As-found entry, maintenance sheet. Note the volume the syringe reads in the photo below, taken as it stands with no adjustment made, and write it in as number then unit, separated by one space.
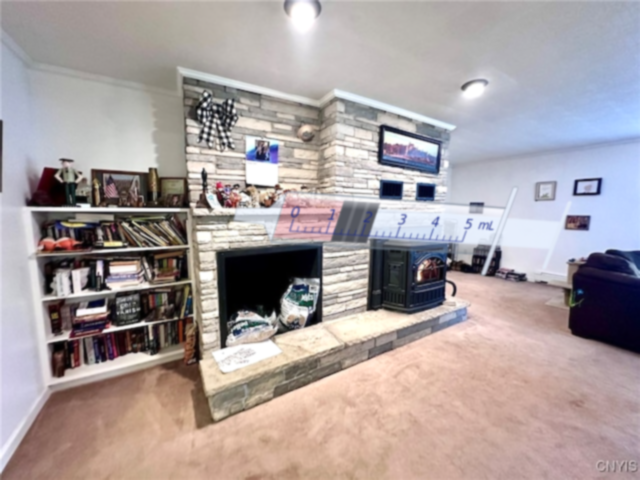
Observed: 1.2 mL
